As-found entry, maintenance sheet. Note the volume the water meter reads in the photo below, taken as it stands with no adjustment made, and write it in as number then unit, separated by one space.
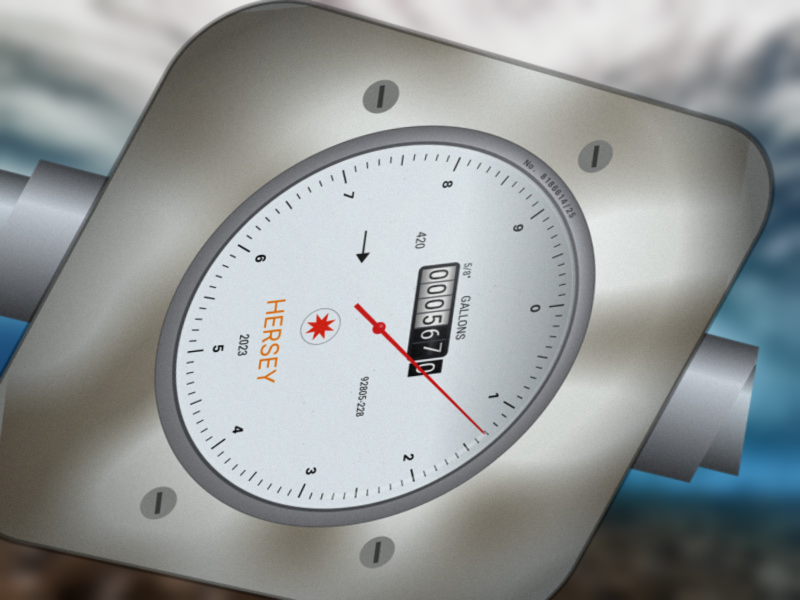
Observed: 5671.3 gal
